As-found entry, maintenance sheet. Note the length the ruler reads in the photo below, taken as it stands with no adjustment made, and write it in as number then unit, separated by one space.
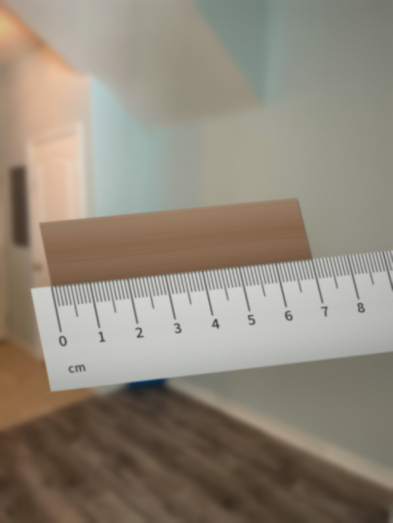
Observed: 7 cm
